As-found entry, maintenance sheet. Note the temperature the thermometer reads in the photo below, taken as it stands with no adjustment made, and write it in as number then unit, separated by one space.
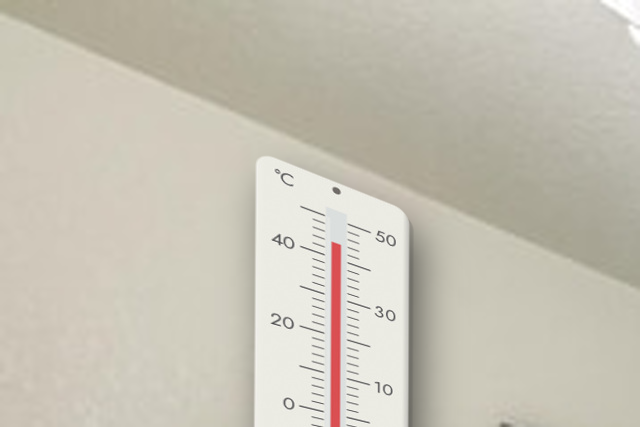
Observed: 44 °C
